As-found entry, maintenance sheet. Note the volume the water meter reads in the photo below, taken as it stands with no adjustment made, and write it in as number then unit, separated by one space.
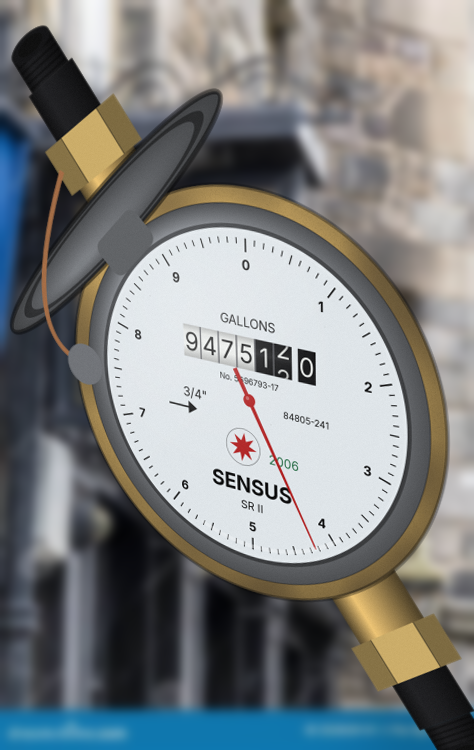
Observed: 9475124.2 gal
